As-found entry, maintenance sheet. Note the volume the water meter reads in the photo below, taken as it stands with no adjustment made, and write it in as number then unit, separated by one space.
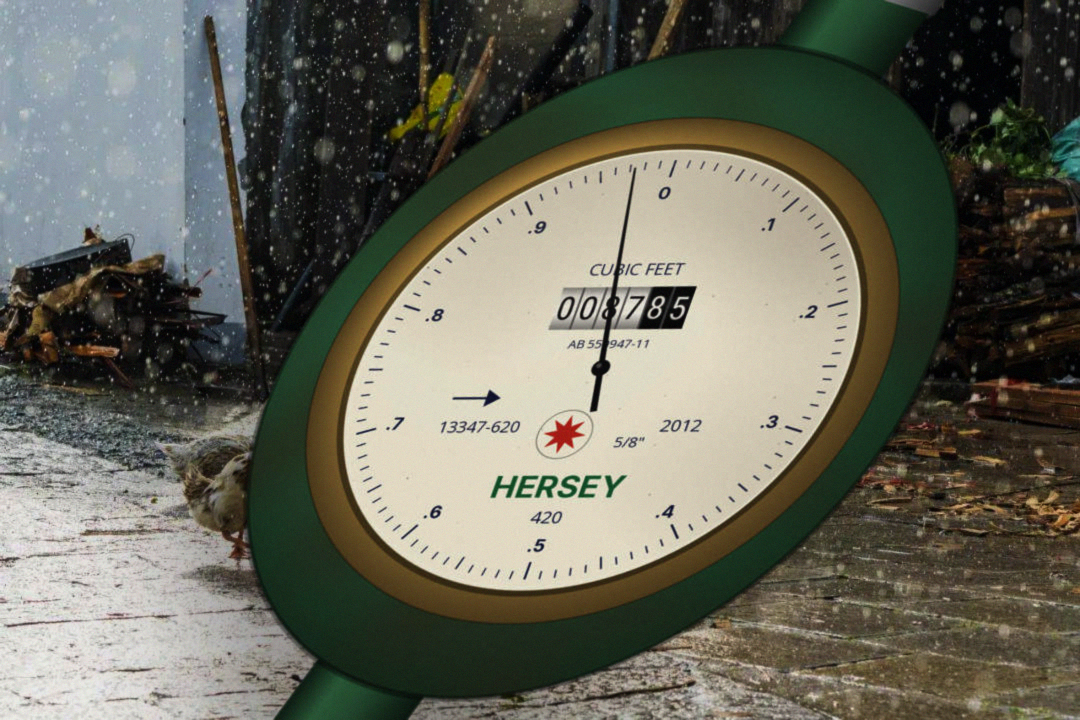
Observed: 8784.97 ft³
